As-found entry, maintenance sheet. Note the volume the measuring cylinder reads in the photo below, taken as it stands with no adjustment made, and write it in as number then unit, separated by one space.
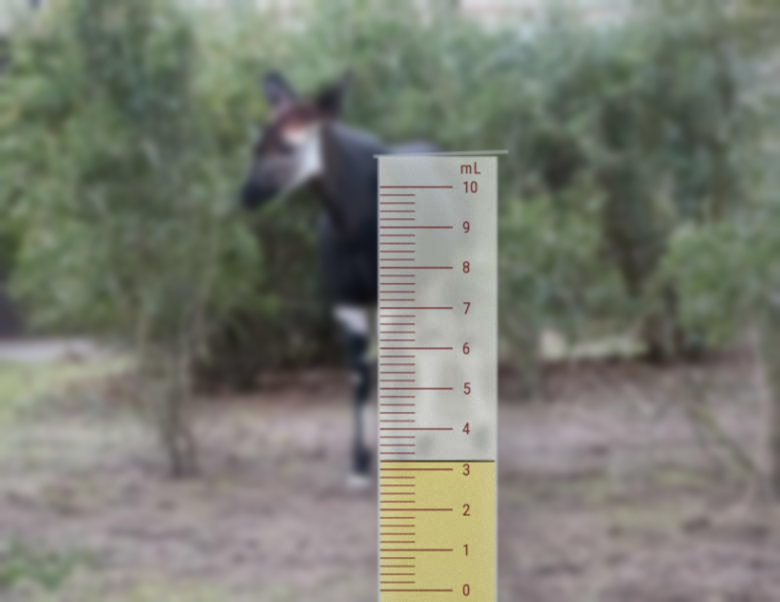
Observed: 3.2 mL
